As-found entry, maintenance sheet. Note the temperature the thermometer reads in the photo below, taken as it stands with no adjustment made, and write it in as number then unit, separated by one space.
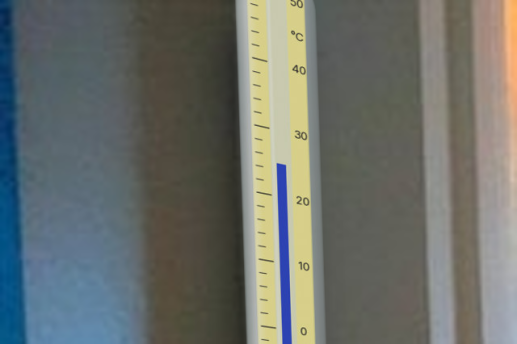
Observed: 25 °C
